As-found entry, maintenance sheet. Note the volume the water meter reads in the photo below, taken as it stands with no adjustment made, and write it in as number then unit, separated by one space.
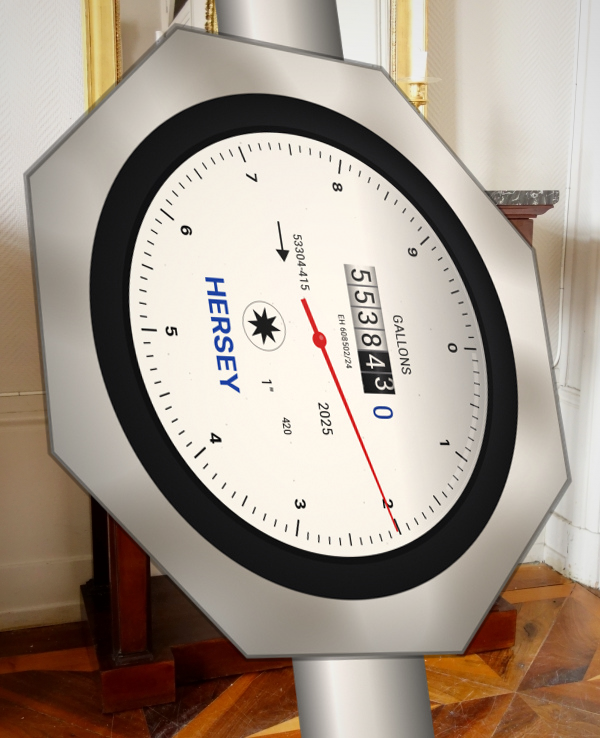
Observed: 5538432.0 gal
